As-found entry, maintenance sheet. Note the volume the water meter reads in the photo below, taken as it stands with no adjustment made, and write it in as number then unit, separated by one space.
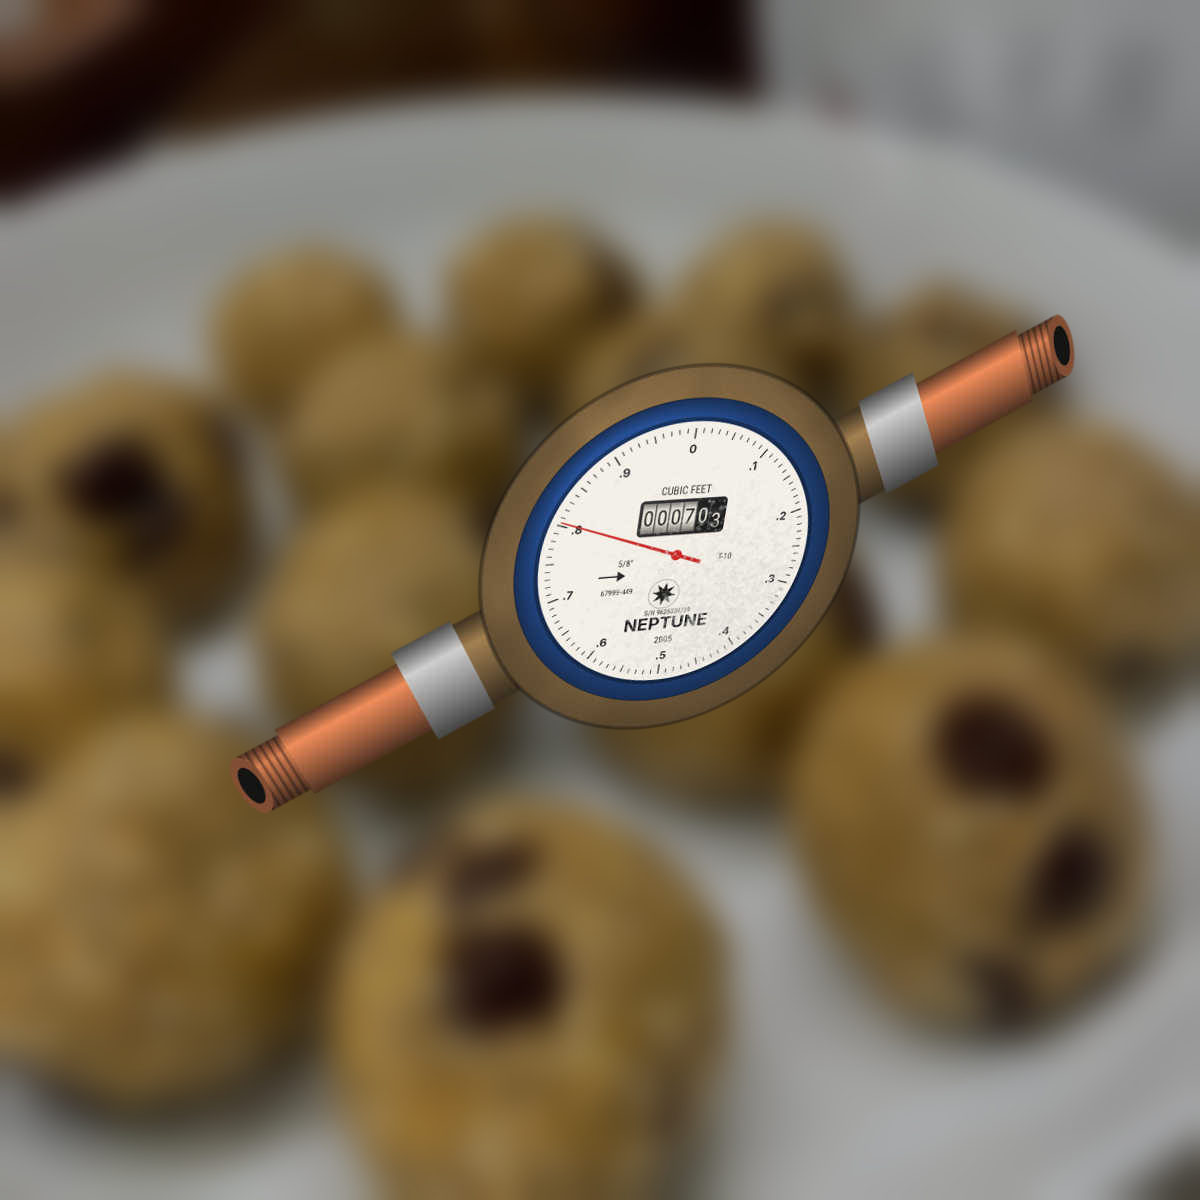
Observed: 702.80 ft³
